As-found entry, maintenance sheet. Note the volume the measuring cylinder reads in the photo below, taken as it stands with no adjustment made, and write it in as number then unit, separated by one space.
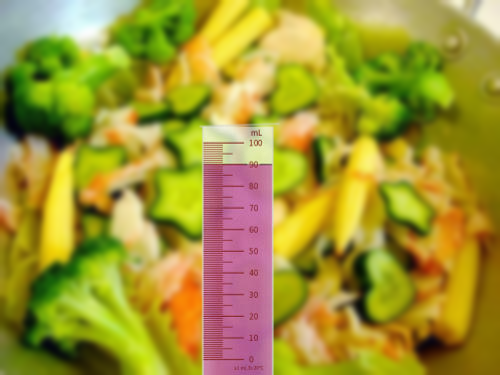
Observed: 90 mL
